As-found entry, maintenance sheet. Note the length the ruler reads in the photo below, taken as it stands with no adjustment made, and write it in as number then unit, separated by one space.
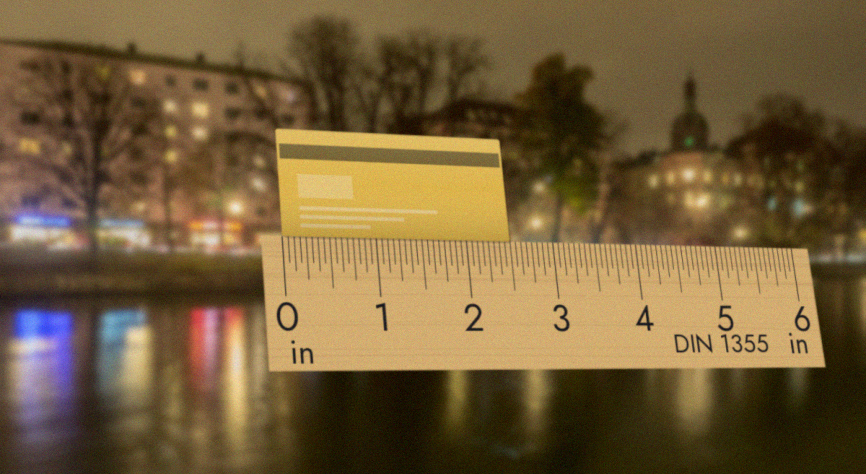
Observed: 2.5 in
